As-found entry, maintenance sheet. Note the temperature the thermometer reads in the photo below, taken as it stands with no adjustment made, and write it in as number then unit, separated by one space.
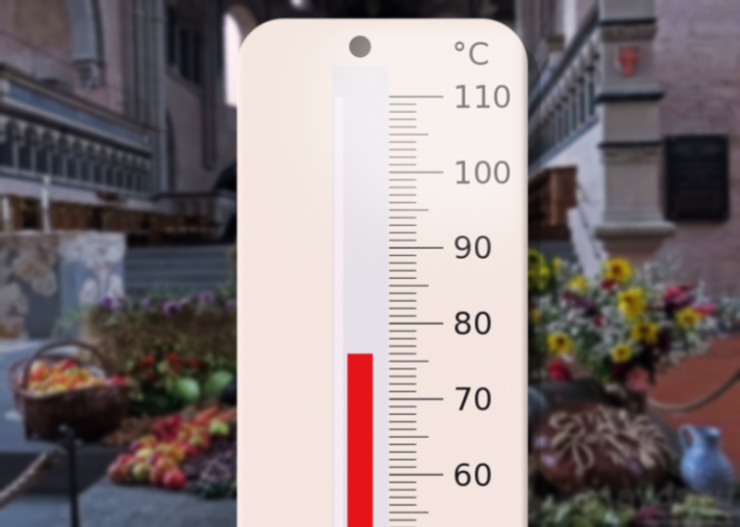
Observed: 76 °C
